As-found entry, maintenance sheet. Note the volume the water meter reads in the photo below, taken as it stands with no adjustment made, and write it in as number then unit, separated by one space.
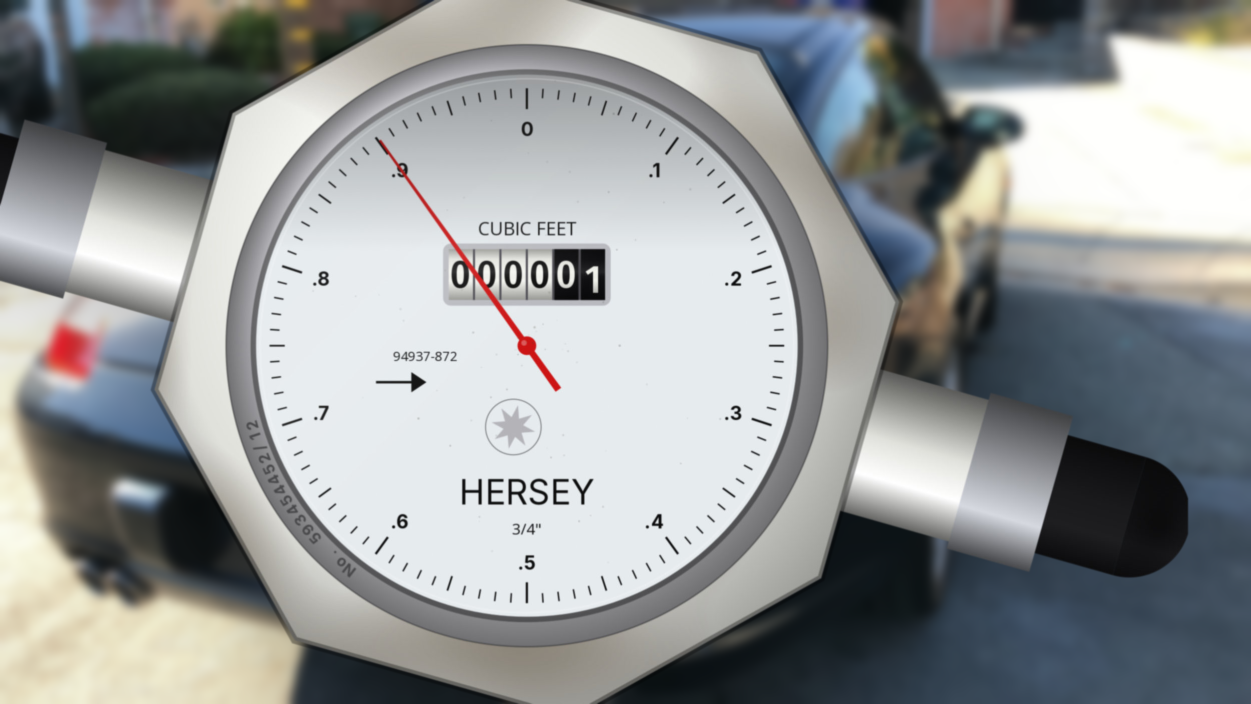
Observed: 0.90 ft³
